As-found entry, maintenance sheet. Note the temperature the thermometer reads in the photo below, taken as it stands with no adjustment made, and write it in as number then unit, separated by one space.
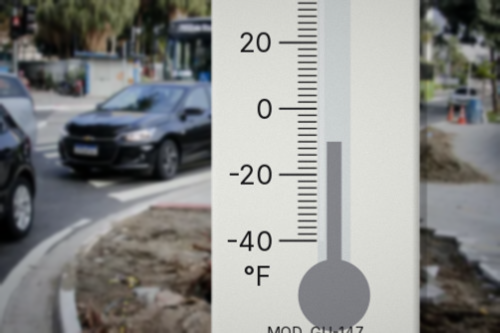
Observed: -10 °F
